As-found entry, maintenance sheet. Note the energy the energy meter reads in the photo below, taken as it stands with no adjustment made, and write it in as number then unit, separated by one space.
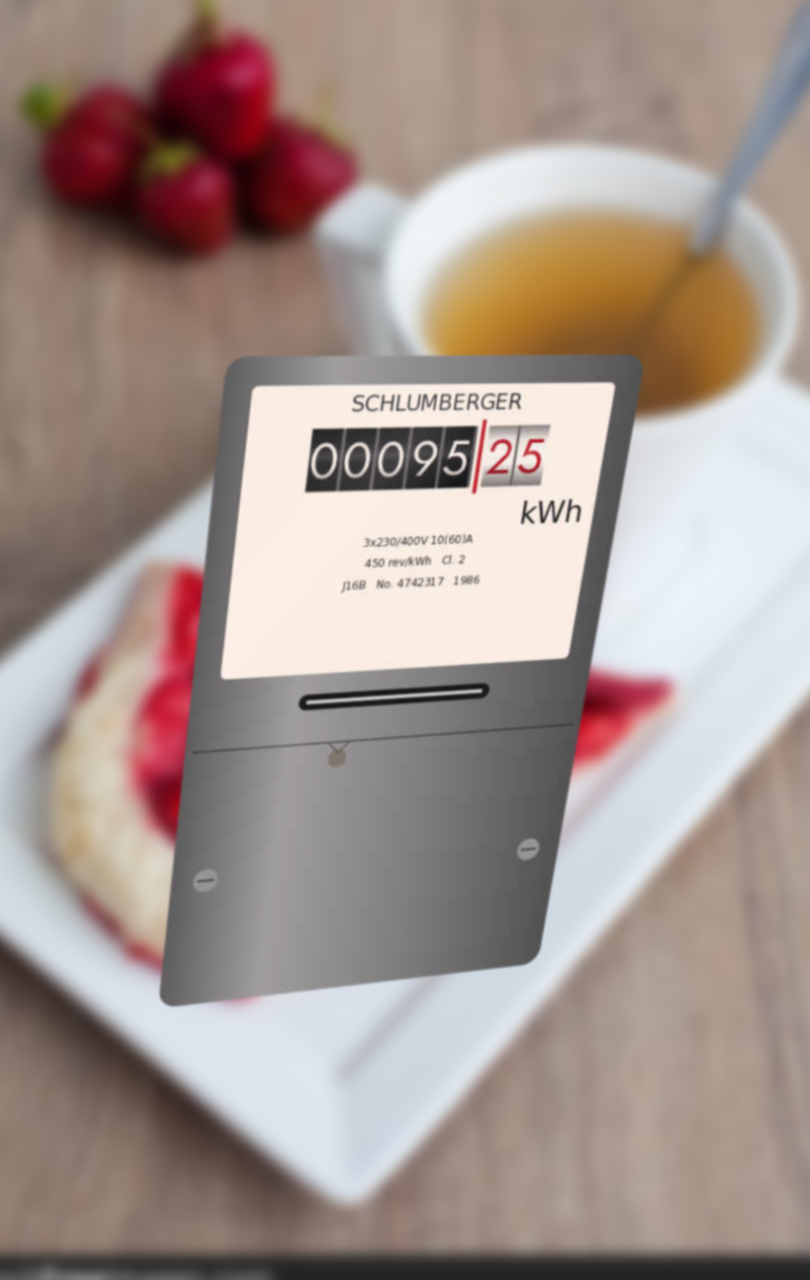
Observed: 95.25 kWh
